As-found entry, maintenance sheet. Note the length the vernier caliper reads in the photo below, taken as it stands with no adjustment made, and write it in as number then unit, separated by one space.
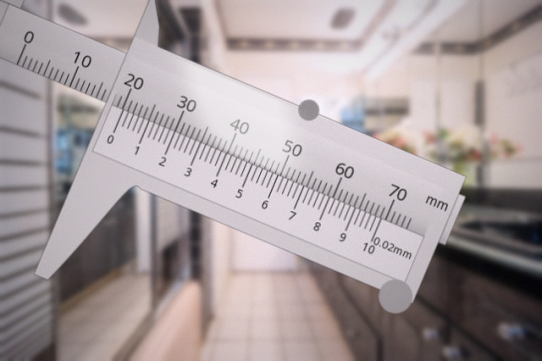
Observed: 20.2 mm
